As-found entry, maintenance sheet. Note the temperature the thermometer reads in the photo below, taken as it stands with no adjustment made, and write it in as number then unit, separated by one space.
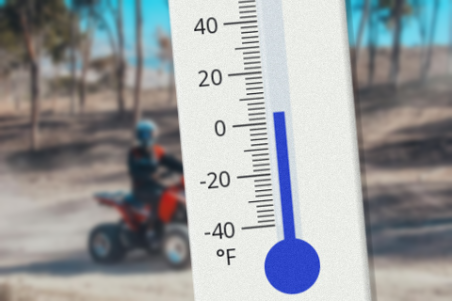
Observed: 4 °F
